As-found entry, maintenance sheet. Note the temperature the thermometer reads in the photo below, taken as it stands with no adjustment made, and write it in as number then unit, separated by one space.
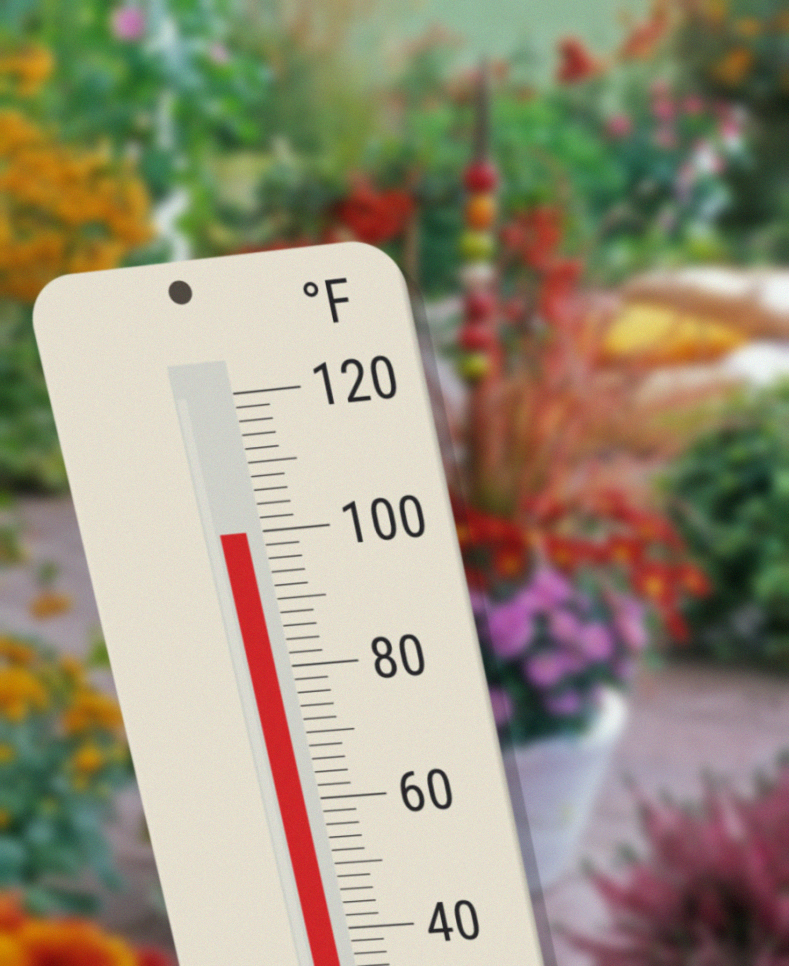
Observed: 100 °F
